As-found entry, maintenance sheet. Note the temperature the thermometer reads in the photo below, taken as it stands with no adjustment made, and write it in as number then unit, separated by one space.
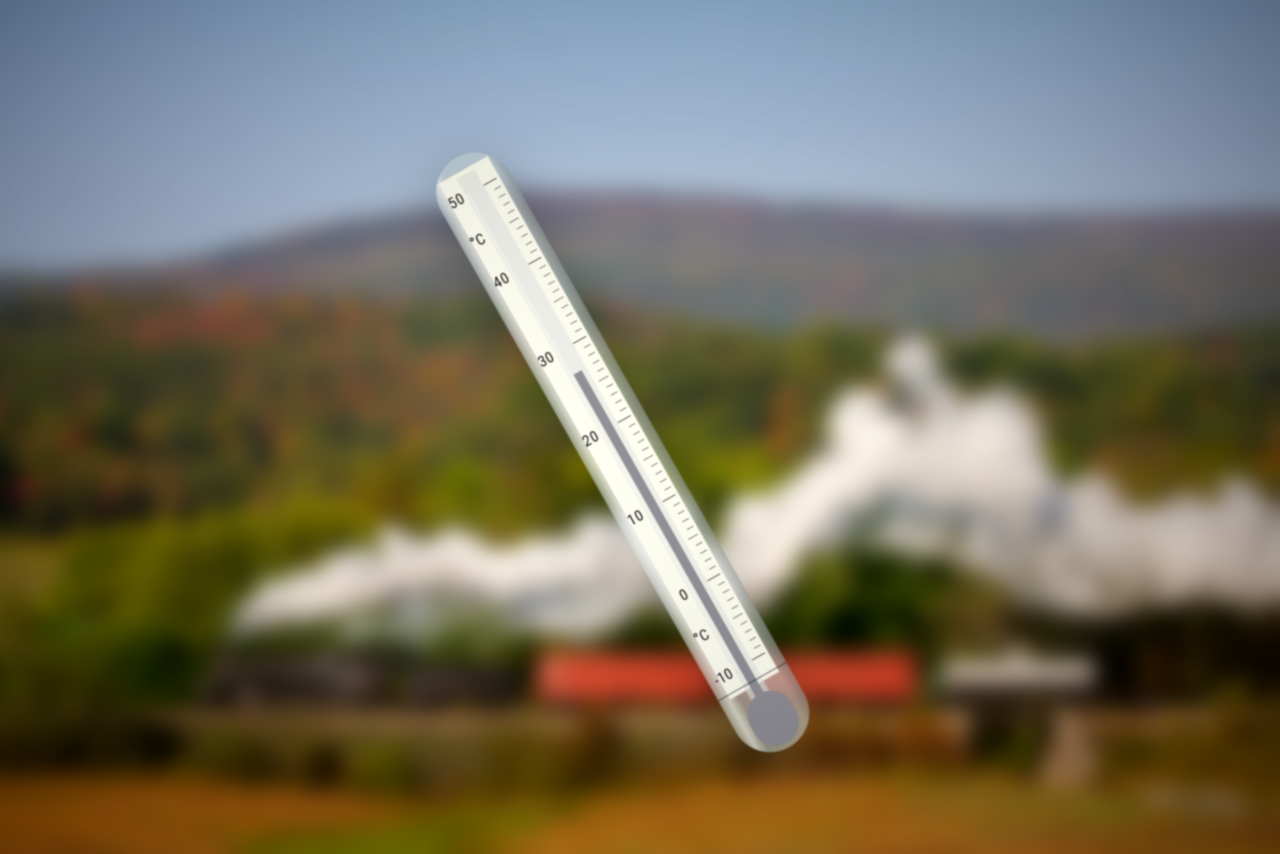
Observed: 27 °C
